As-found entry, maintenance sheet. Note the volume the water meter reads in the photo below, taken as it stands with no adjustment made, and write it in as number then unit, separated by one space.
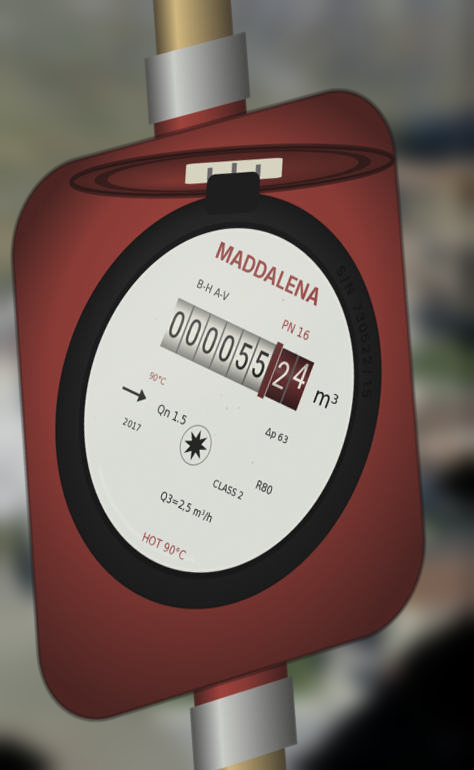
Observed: 55.24 m³
